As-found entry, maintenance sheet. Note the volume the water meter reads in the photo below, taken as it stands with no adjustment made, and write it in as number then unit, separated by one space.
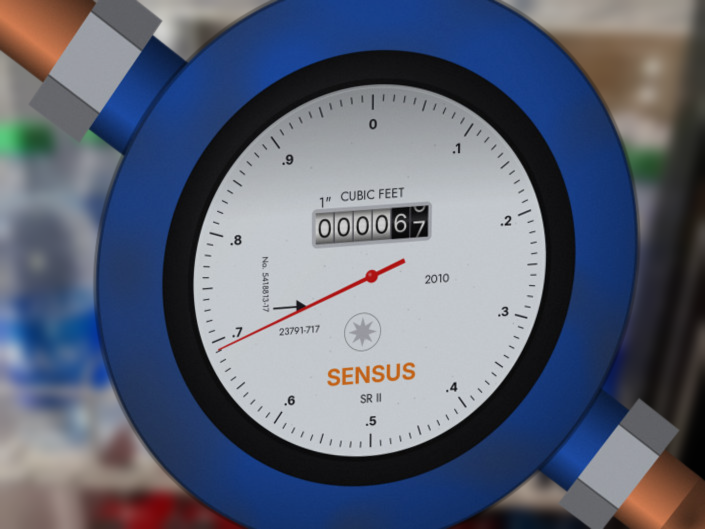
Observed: 66.69 ft³
